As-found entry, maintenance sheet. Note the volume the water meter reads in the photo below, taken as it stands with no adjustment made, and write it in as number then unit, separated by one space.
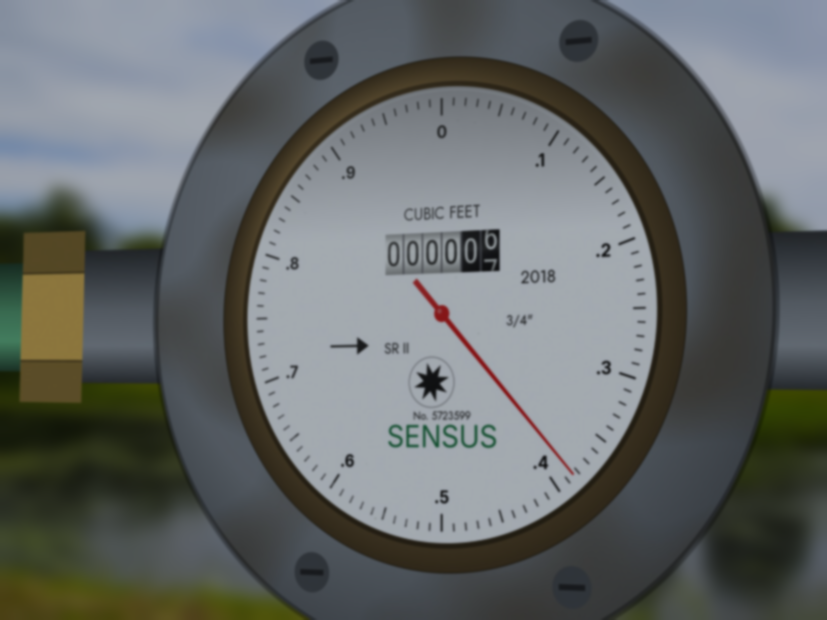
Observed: 6.38 ft³
